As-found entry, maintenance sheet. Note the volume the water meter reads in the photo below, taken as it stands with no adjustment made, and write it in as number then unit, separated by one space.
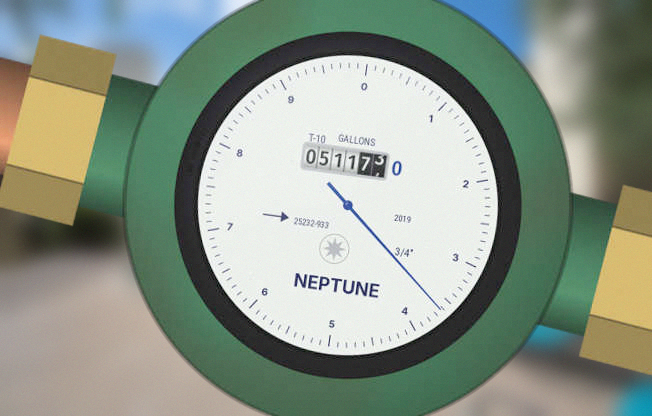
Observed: 511733.6 gal
